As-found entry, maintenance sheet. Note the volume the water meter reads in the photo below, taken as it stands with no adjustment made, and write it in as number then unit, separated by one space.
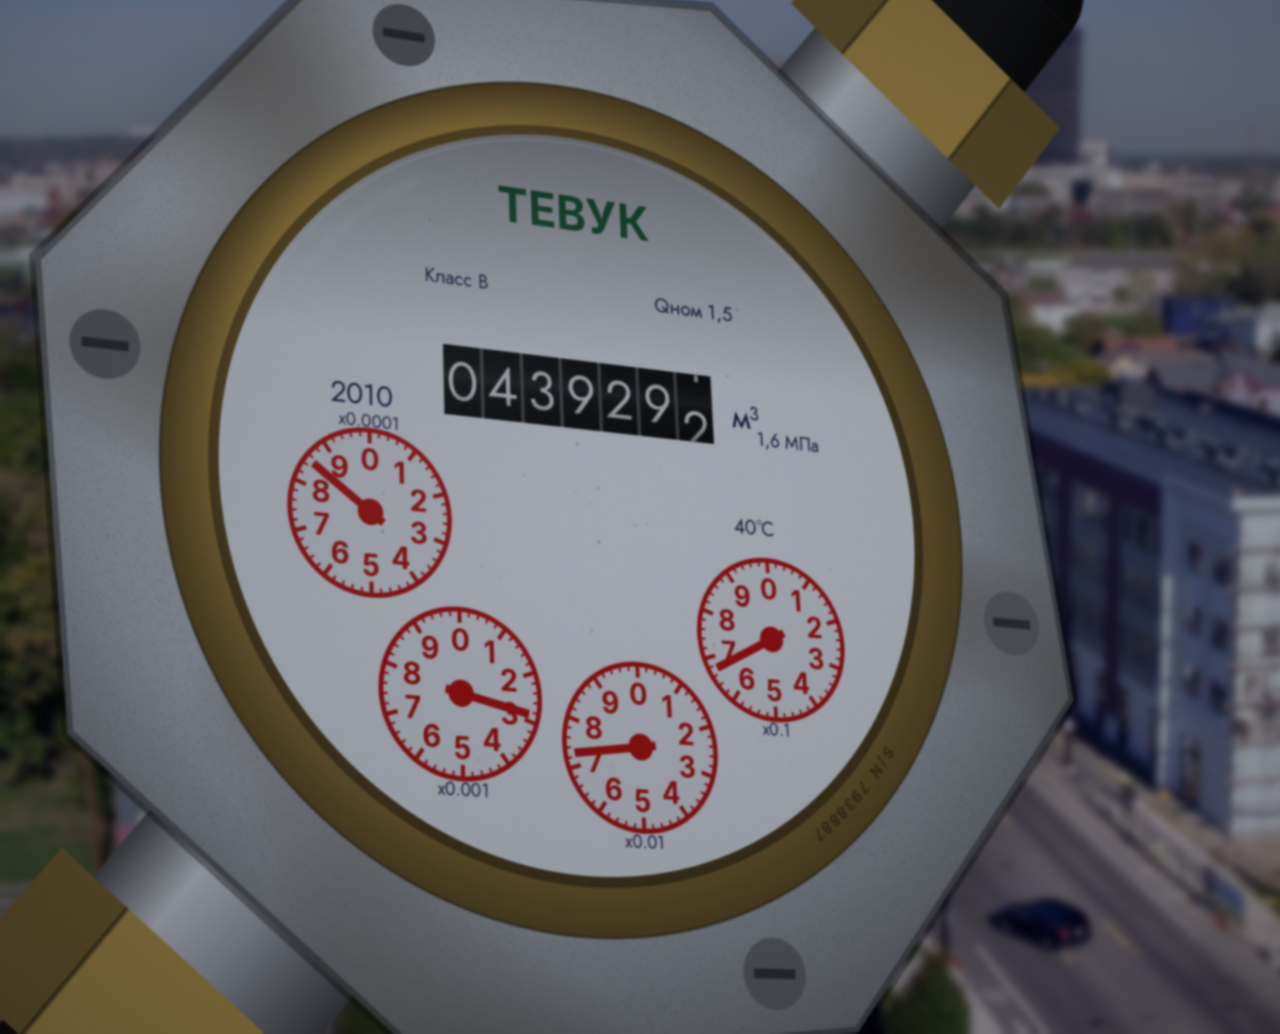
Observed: 439291.6728 m³
